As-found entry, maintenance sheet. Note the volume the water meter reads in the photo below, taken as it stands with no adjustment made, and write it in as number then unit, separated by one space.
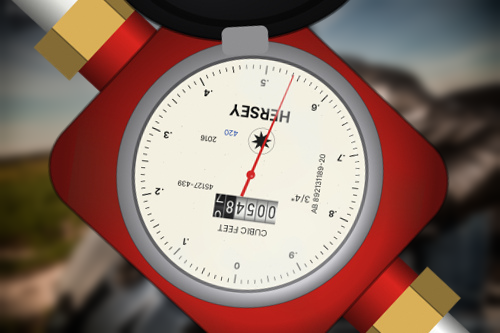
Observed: 5486.54 ft³
